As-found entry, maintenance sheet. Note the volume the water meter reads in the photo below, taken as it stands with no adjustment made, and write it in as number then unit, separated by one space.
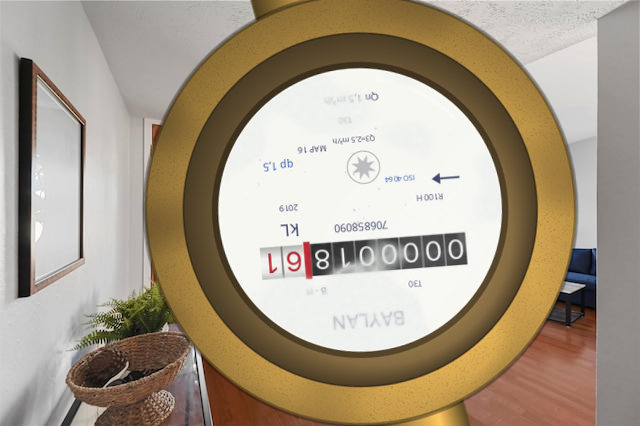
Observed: 18.61 kL
